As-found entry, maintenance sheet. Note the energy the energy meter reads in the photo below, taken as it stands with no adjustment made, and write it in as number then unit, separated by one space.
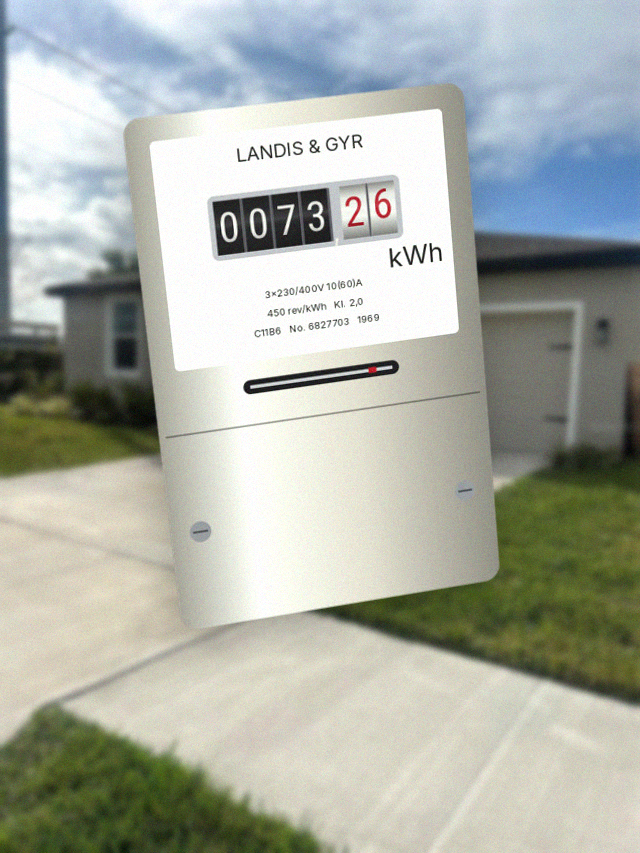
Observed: 73.26 kWh
